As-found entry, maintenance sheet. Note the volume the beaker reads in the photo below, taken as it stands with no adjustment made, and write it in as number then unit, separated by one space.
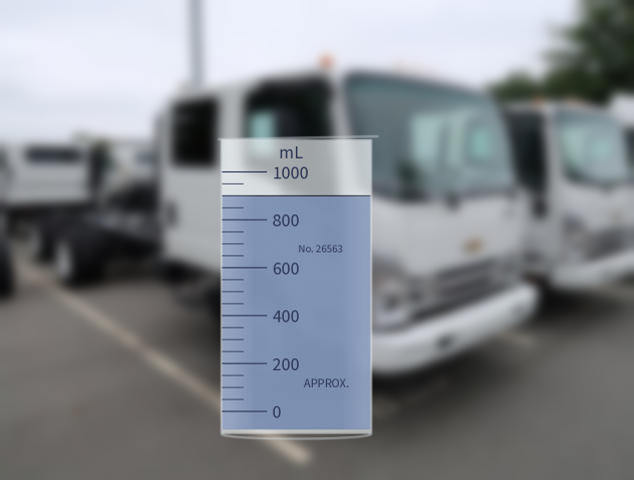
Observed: 900 mL
